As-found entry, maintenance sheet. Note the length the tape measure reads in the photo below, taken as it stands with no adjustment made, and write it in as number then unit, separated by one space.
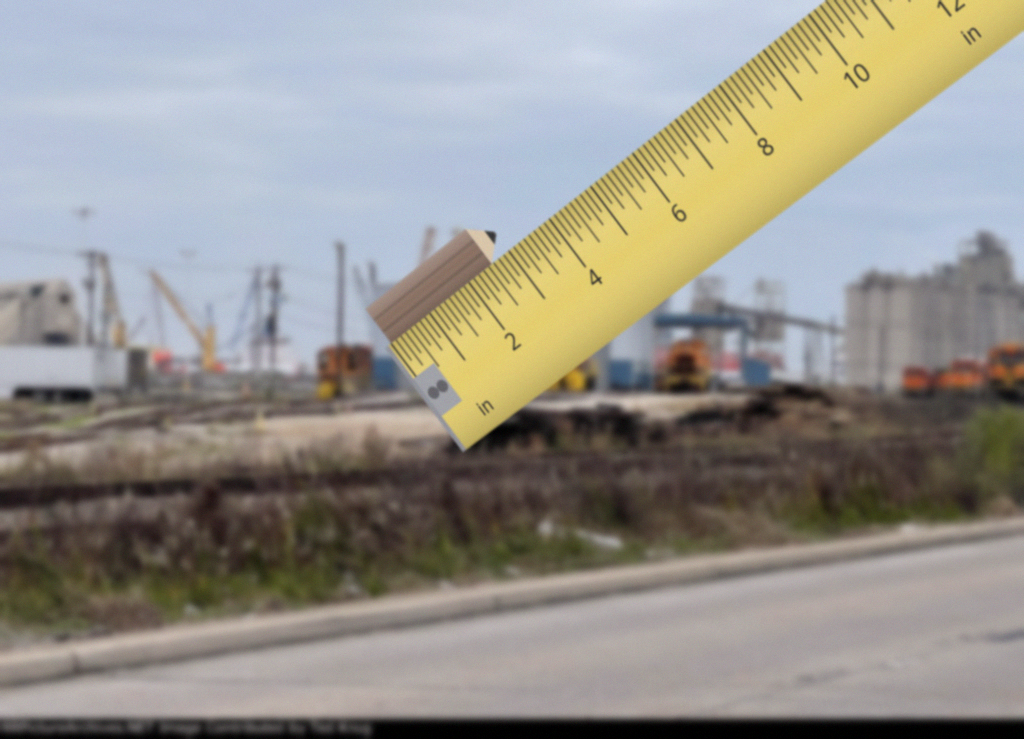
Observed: 3 in
